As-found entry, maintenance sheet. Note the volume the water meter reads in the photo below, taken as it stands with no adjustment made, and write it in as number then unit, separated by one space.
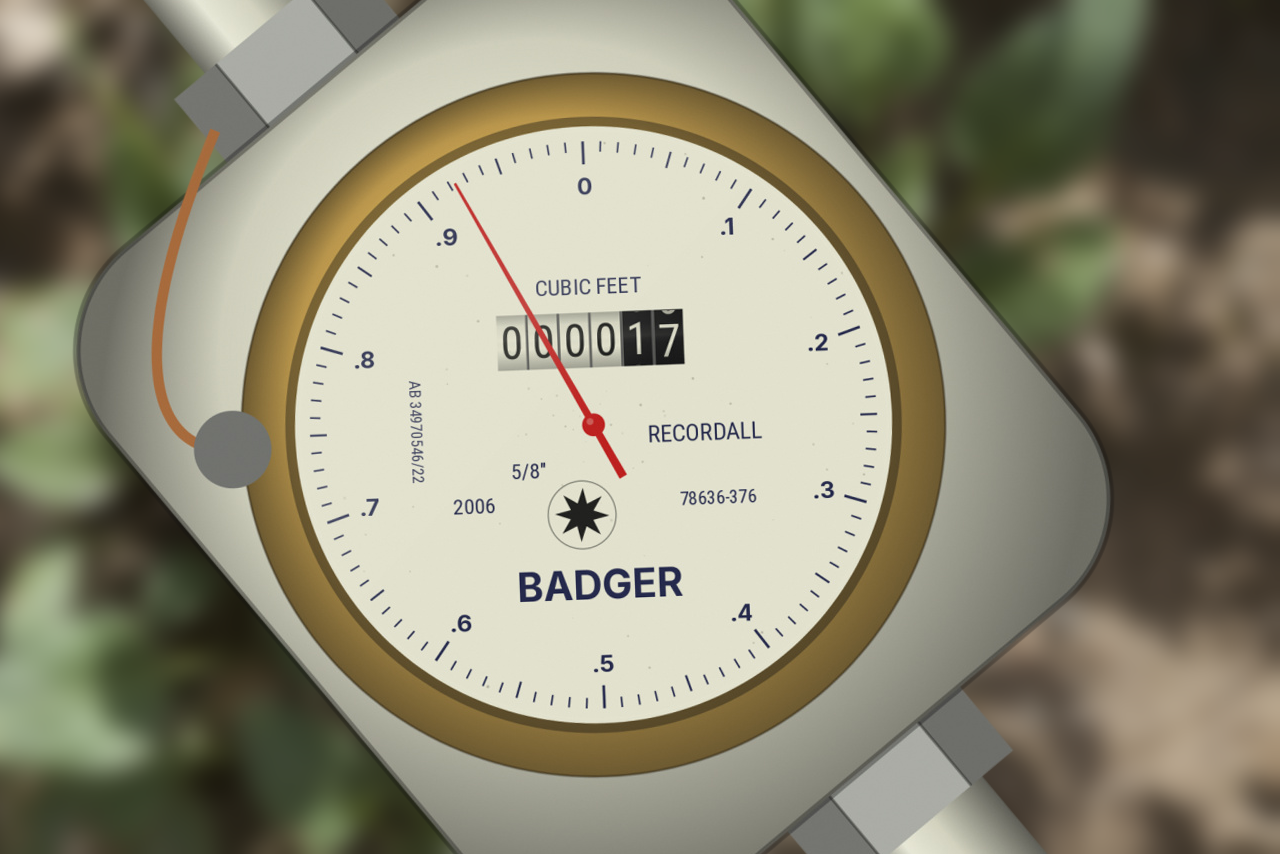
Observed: 16.92 ft³
